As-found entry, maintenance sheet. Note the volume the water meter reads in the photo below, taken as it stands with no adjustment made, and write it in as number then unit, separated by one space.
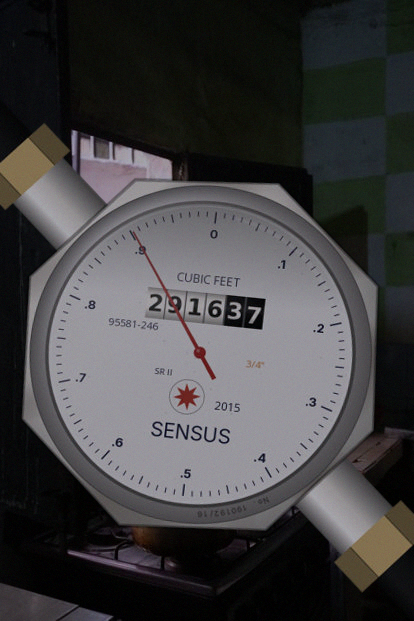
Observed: 291636.90 ft³
